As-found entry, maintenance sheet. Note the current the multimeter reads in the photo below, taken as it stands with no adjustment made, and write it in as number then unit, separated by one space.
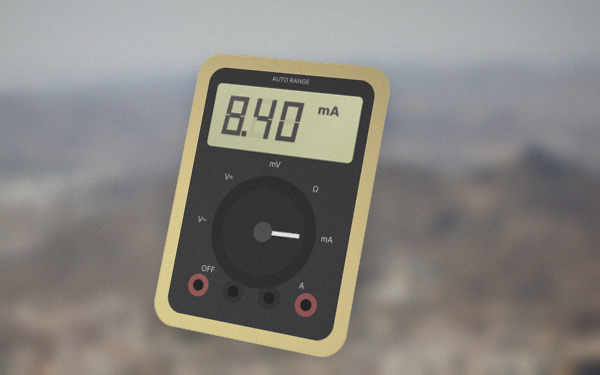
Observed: 8.40 mA
